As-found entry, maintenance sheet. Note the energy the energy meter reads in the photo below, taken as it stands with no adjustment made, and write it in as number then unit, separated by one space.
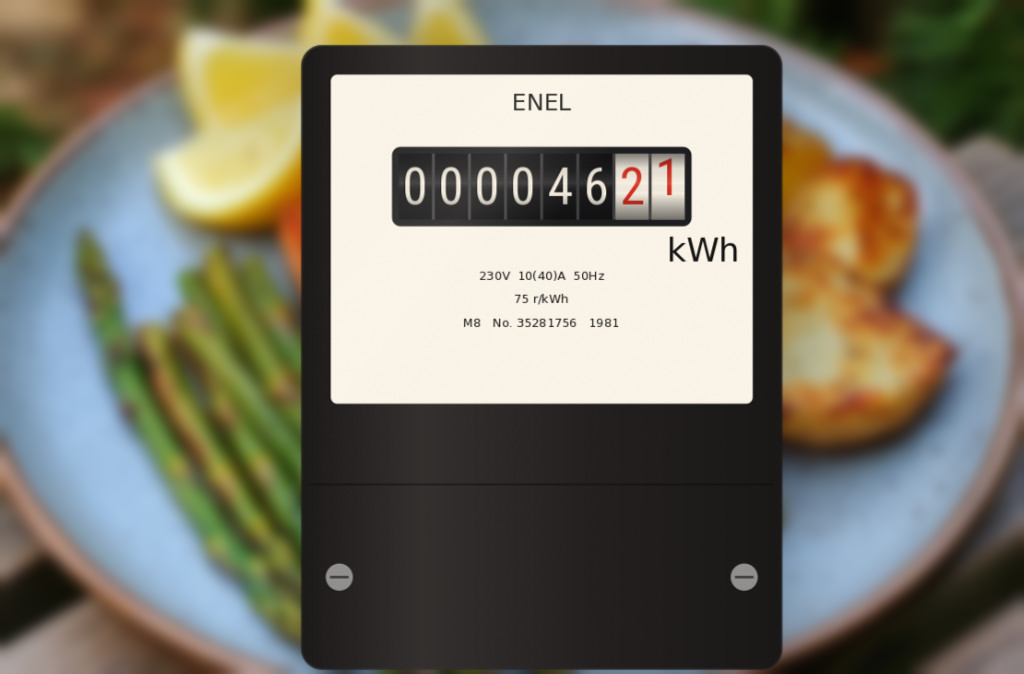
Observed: 46.21 kWh
